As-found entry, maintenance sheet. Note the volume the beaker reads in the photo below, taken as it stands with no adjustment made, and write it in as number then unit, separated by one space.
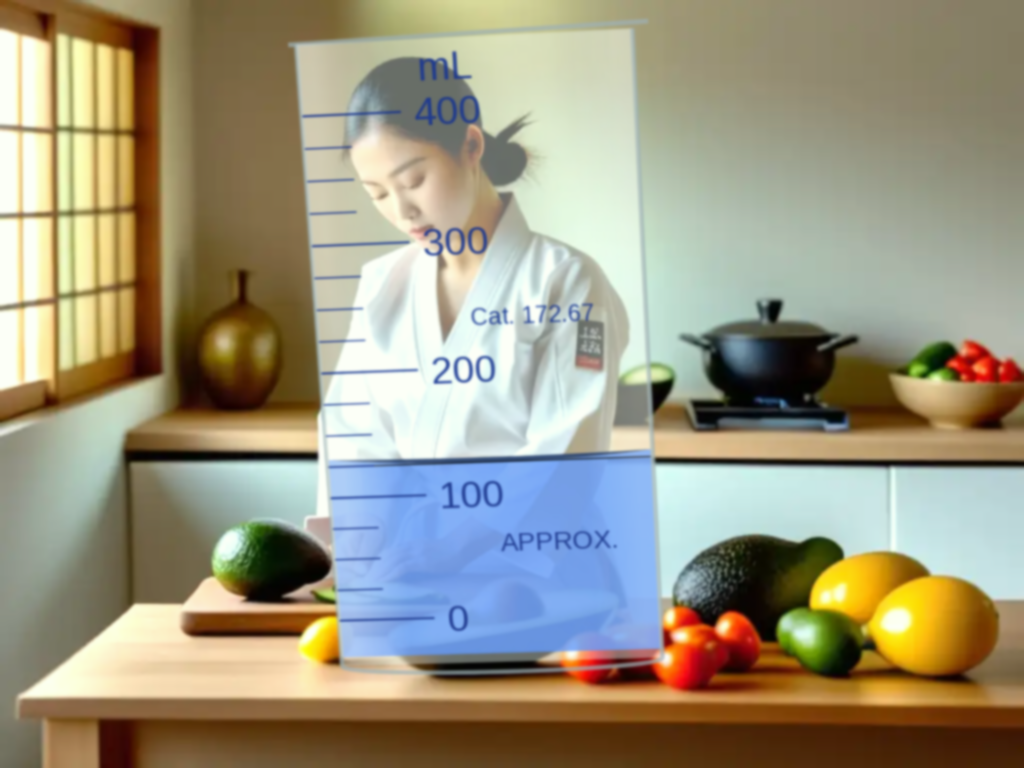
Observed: 125 mL
